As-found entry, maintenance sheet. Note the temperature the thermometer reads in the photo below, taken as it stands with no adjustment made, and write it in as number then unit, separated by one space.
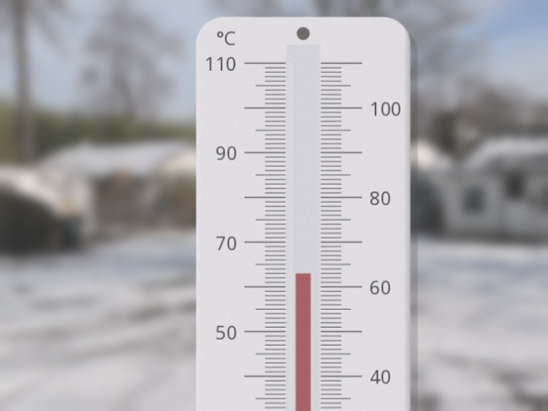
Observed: 63 °C
